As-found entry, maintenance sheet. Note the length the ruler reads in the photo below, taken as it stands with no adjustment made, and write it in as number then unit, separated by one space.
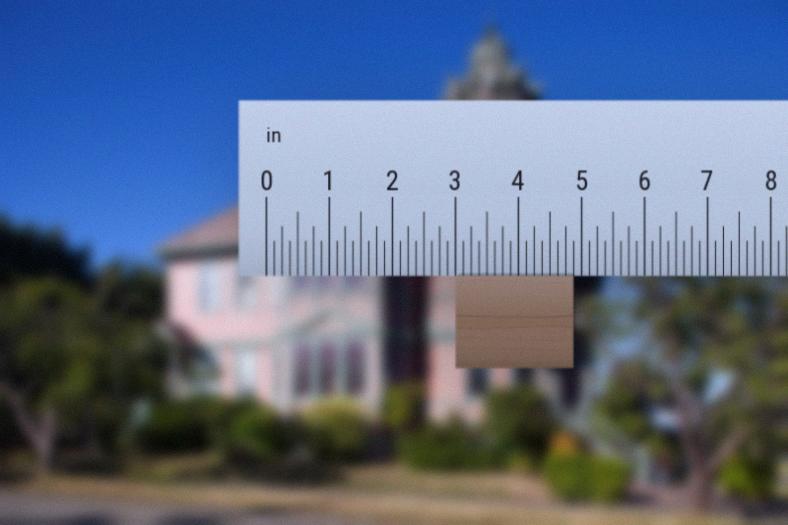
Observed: 1.875 in
